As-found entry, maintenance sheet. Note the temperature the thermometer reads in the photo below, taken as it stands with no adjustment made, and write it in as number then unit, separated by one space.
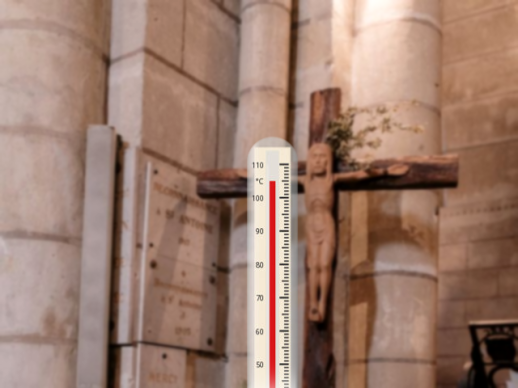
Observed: 105 °C
